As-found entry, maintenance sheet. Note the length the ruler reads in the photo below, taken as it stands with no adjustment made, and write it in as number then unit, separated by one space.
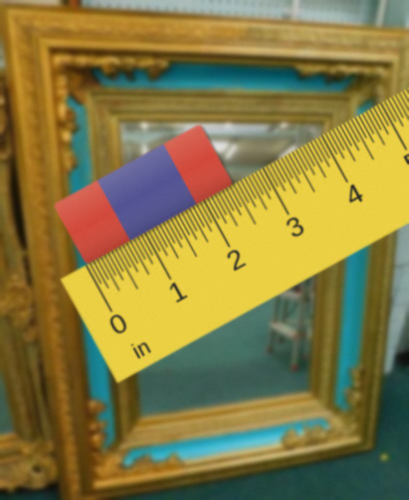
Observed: 2.5 in
